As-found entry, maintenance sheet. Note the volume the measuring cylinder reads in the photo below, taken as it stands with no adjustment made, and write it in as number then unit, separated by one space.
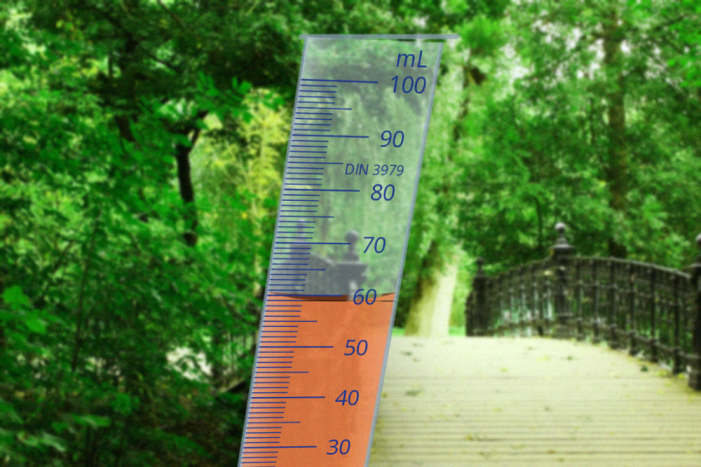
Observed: 59 mL
